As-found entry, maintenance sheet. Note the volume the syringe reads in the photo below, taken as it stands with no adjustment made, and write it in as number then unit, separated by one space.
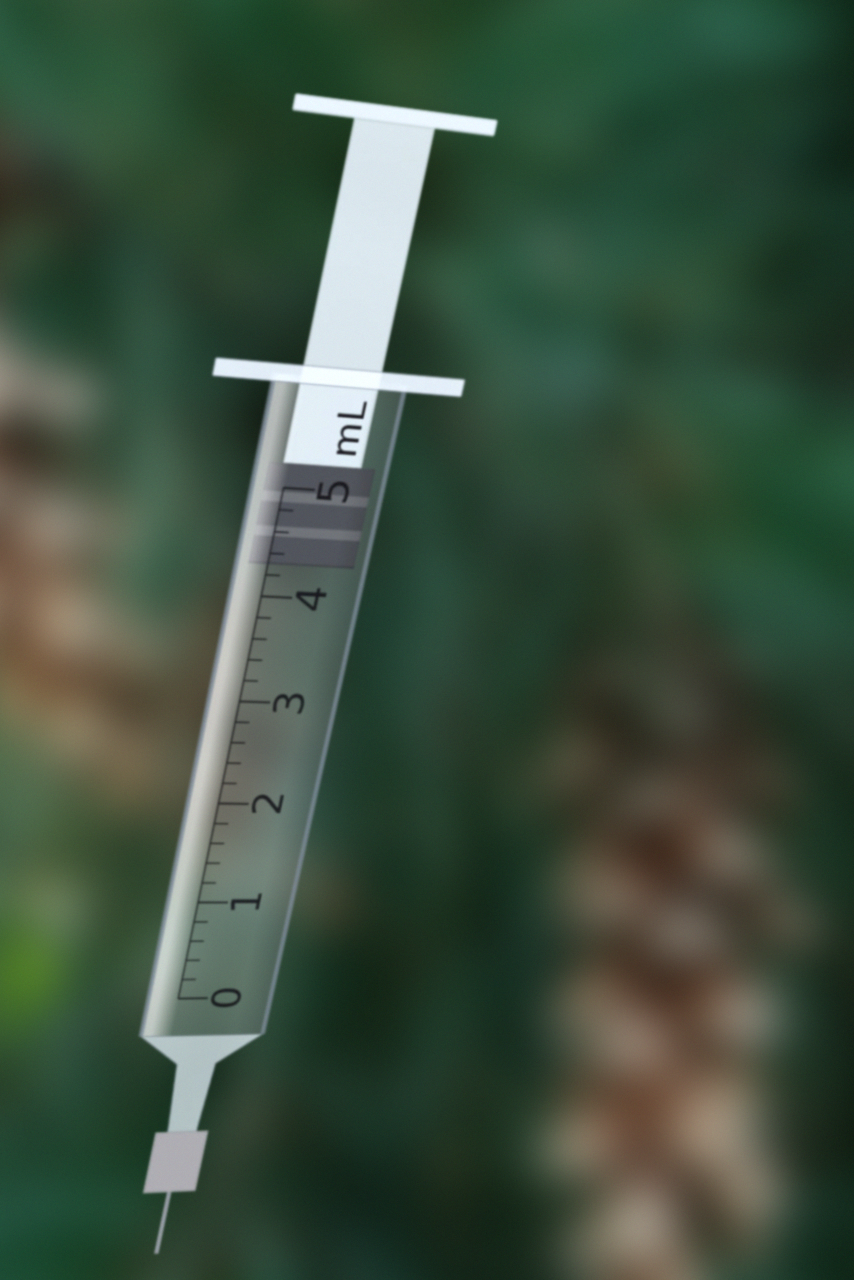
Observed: 4.3 mL
